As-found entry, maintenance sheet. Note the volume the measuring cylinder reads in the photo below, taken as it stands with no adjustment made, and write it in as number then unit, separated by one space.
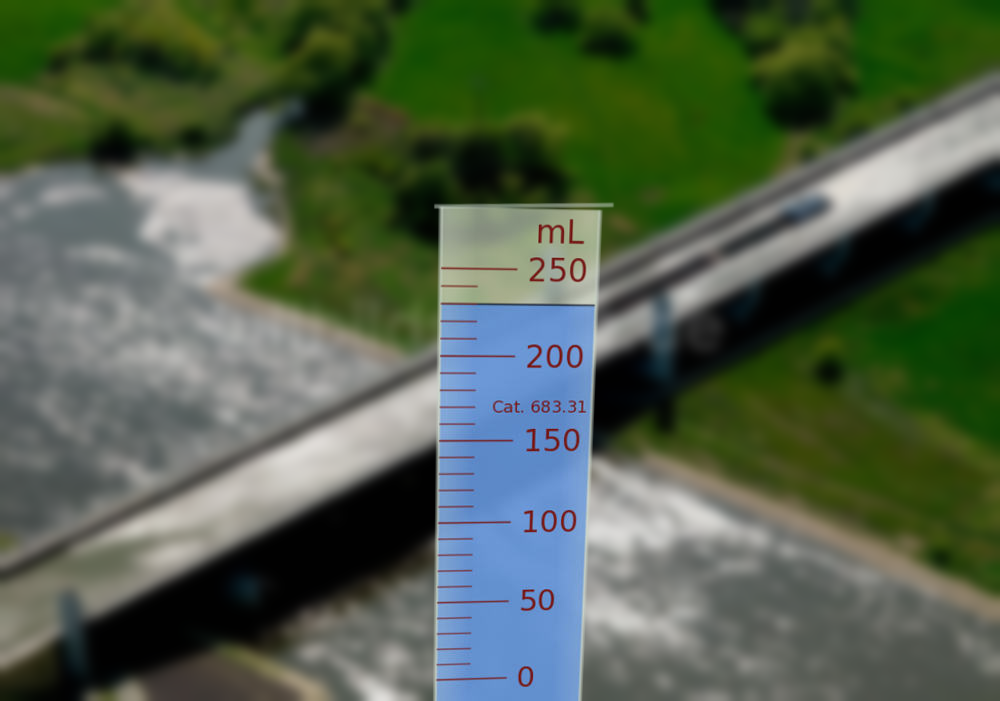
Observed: 230 mL
